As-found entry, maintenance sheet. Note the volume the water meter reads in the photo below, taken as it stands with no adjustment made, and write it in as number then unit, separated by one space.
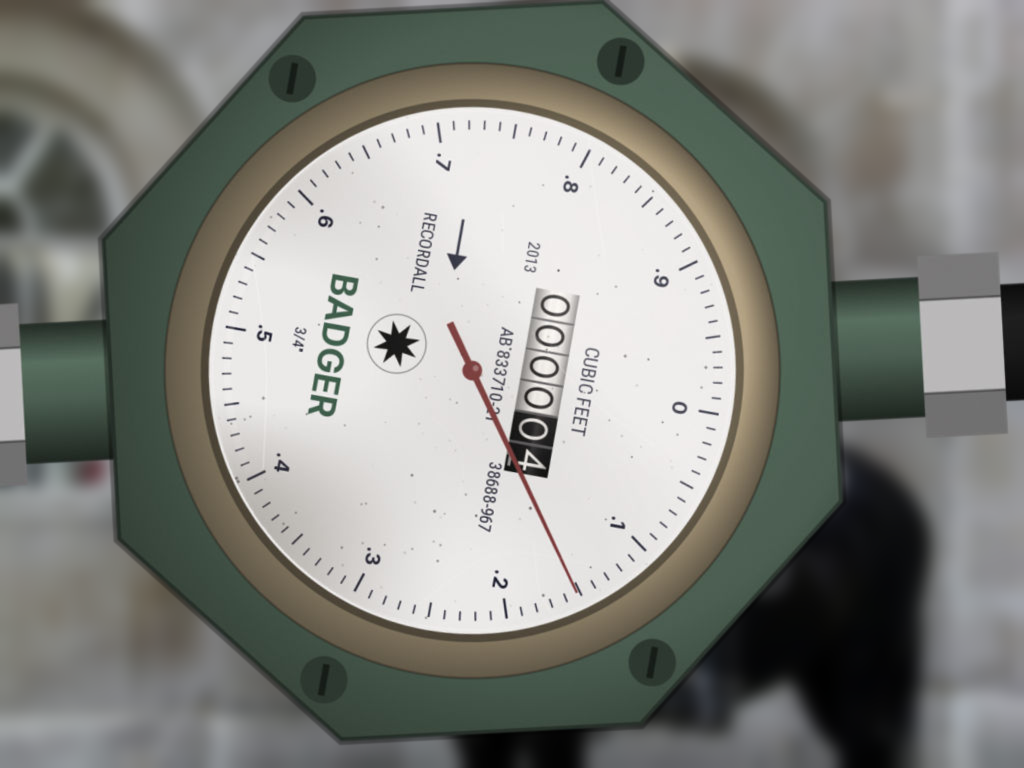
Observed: 4.15 ft³
